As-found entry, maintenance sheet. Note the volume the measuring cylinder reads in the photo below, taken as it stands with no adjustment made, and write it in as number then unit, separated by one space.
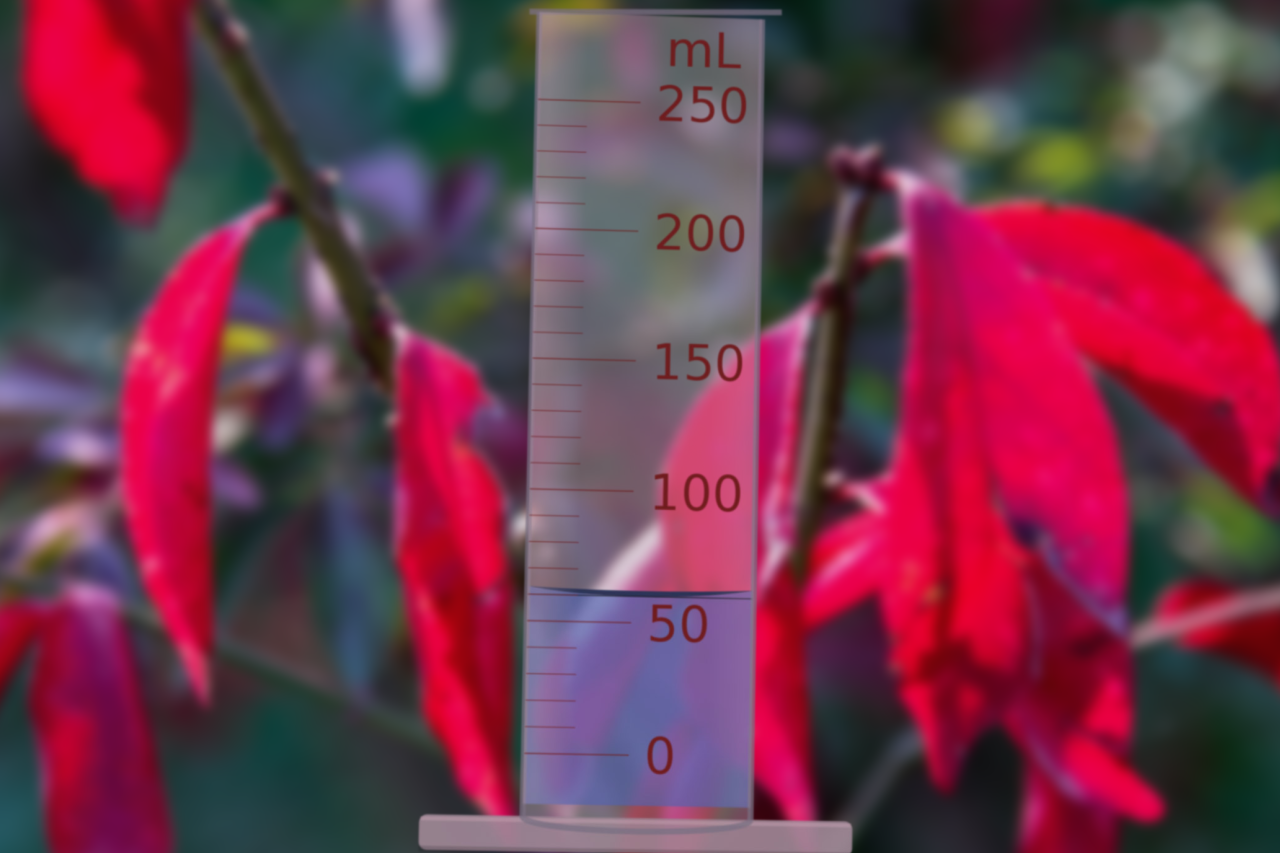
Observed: 60 mL
